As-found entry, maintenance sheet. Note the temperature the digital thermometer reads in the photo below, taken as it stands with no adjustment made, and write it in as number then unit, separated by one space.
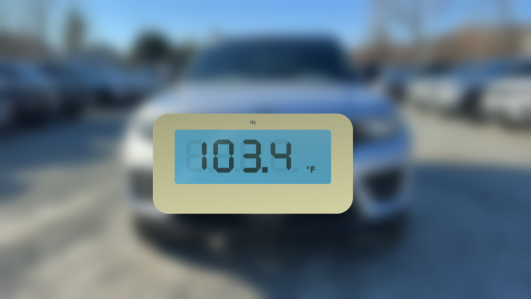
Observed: 103.4 °F
